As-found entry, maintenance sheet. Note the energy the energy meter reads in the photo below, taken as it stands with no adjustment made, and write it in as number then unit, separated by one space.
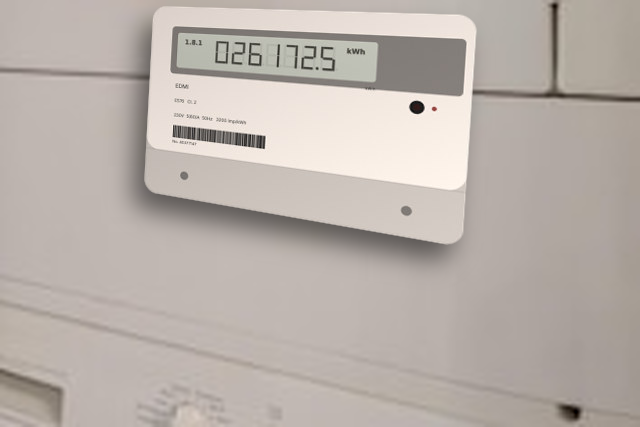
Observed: 26172.5 kWh
